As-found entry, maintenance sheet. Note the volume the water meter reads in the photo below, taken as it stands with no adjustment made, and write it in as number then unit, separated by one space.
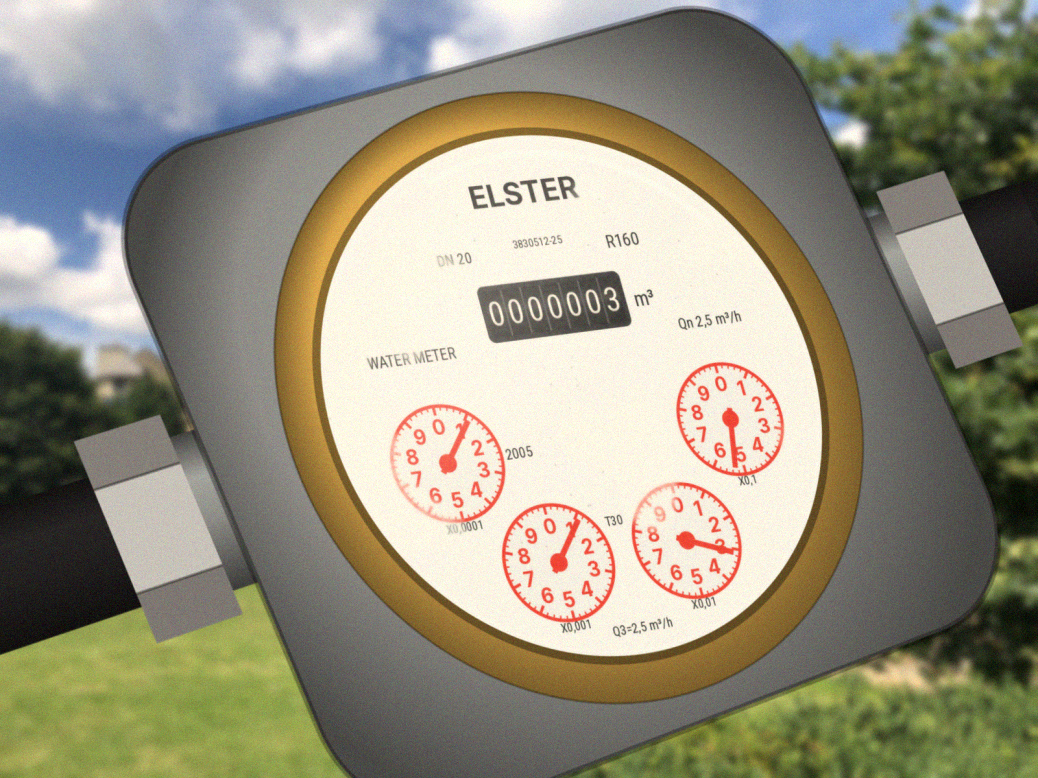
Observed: 3.5311 m³
